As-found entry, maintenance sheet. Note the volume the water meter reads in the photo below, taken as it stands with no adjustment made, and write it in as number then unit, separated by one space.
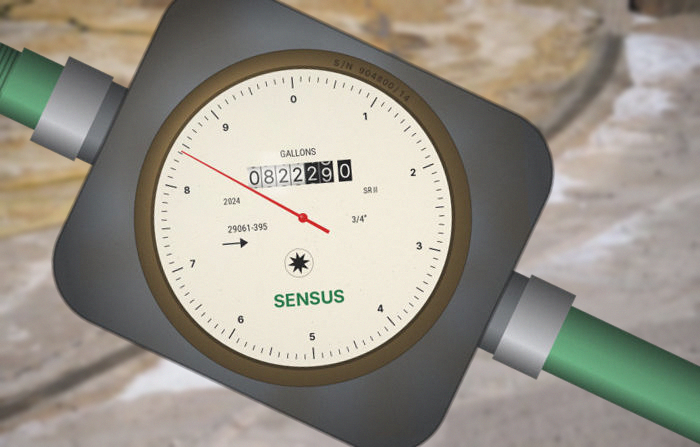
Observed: 822288.4 gal
